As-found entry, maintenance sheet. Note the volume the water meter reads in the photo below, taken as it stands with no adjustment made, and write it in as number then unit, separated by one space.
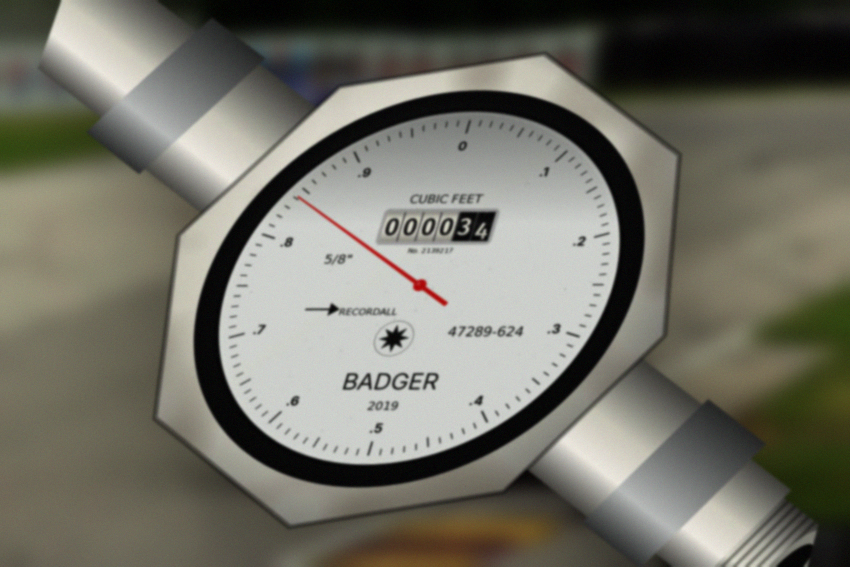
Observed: 33.84 ft³
